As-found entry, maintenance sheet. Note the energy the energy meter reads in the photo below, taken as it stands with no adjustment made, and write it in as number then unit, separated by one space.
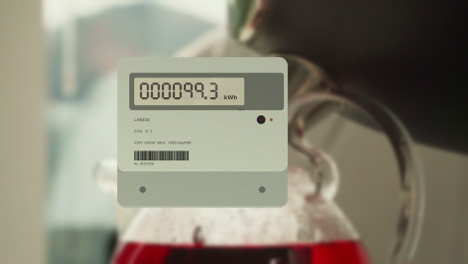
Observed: 99.3 kWh
